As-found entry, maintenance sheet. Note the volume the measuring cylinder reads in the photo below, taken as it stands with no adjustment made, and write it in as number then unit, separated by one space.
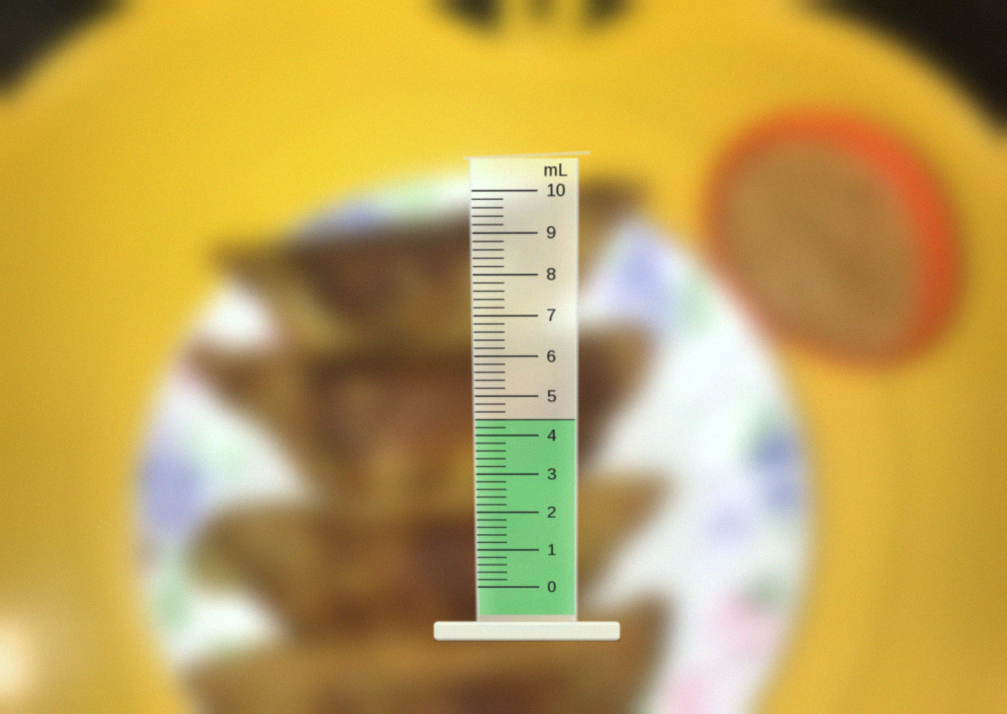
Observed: 4.4 mL
